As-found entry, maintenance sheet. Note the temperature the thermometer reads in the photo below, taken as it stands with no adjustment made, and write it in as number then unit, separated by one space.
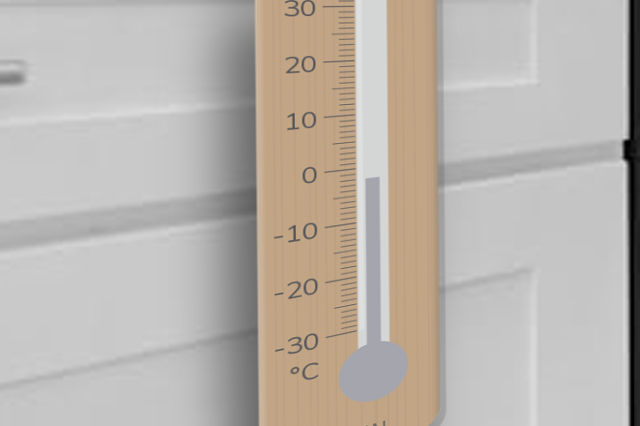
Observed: -2 °C
